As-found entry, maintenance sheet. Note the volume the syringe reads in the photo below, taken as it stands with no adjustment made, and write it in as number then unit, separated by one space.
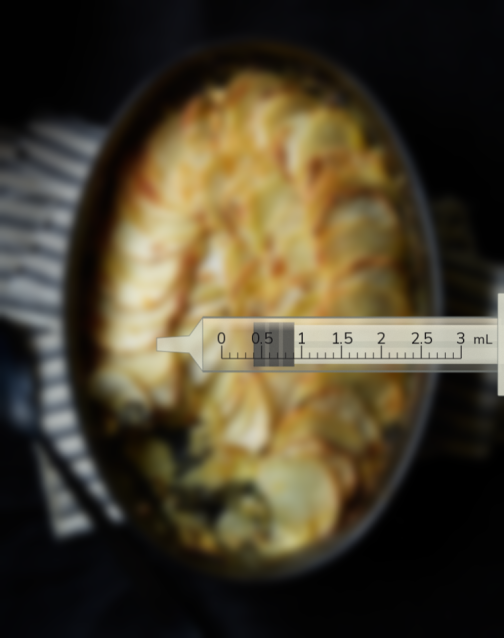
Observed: 0.4 mL
